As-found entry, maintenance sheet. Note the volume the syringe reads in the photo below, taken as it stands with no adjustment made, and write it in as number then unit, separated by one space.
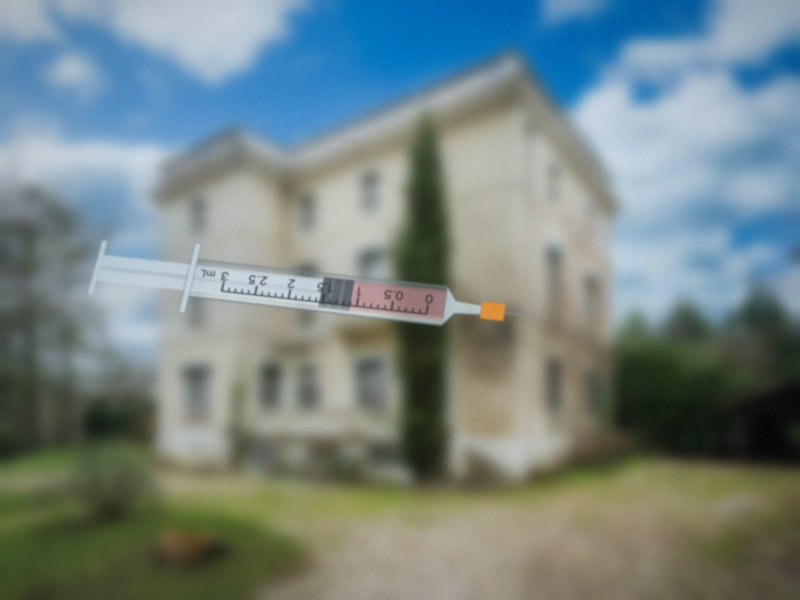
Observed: 1.1 mL
